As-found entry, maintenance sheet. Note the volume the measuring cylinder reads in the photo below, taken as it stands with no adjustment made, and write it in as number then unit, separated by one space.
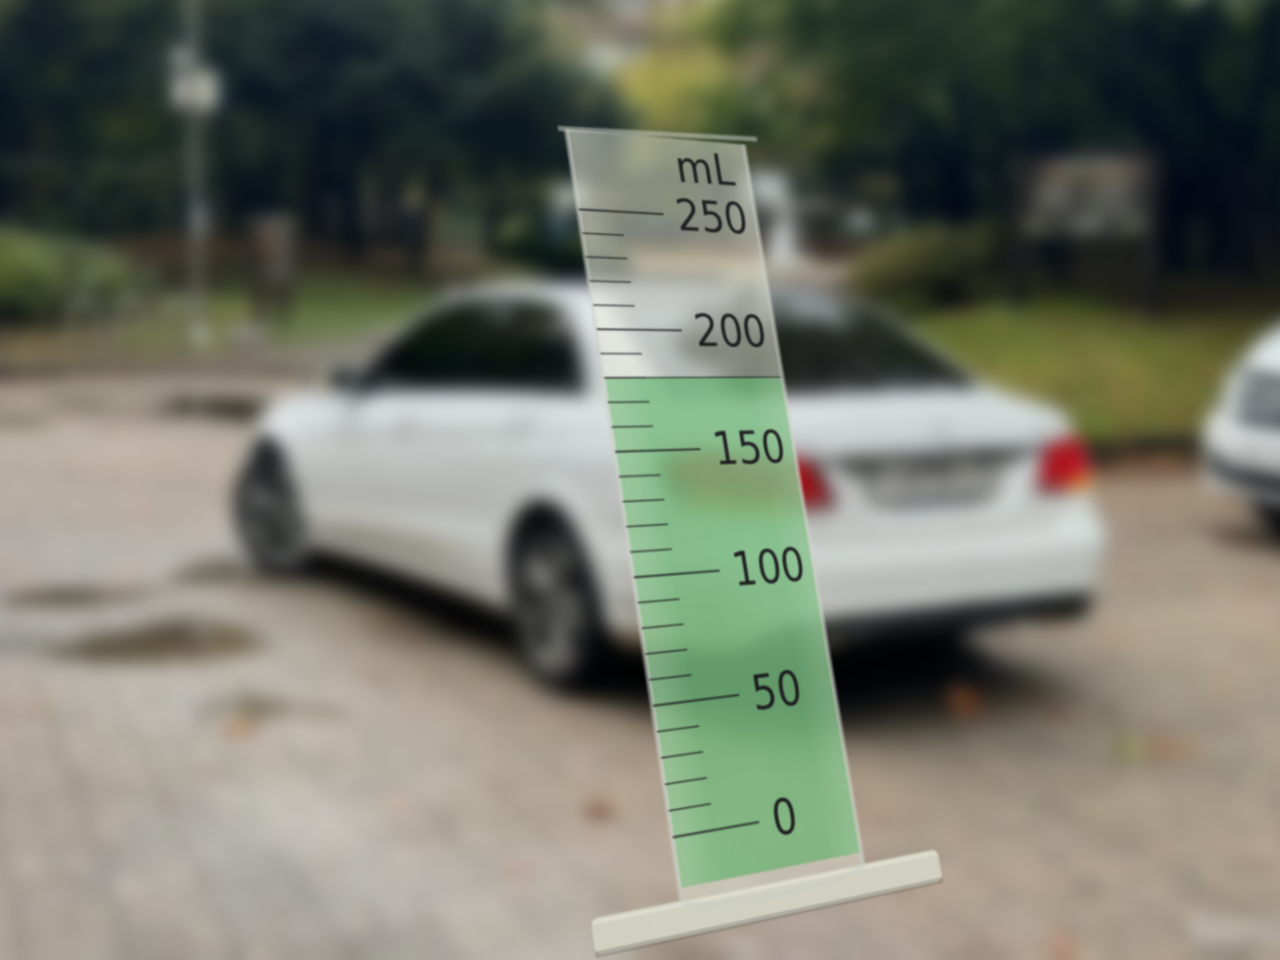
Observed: 180 mL
